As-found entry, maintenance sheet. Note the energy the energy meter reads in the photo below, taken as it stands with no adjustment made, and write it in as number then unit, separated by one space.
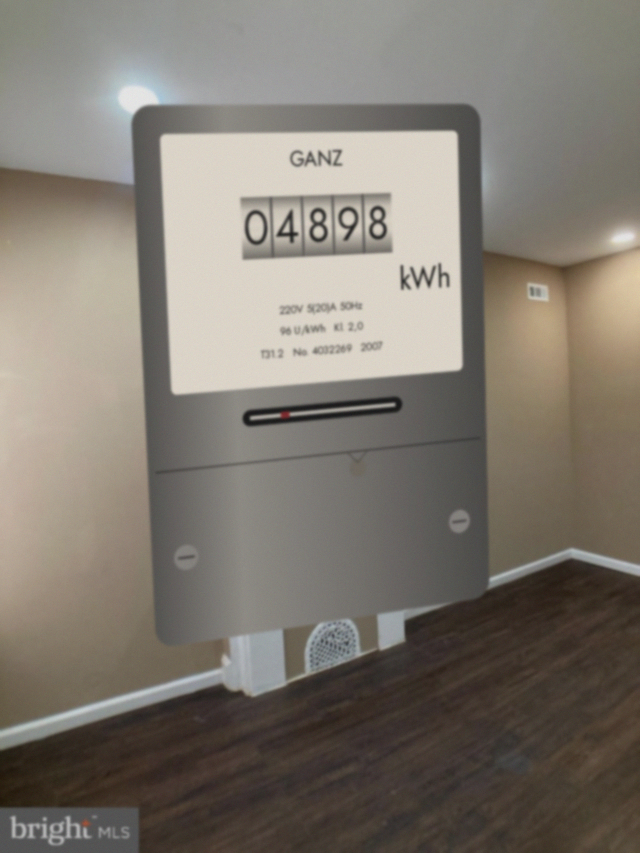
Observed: 4898 kWh
